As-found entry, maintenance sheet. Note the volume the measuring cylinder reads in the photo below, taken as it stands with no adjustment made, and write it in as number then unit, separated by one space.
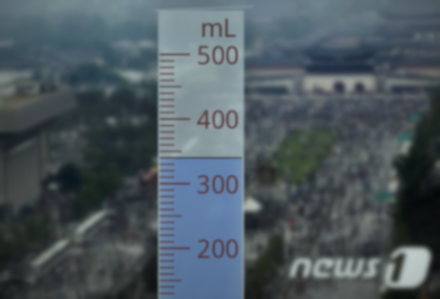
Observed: 340 mL
